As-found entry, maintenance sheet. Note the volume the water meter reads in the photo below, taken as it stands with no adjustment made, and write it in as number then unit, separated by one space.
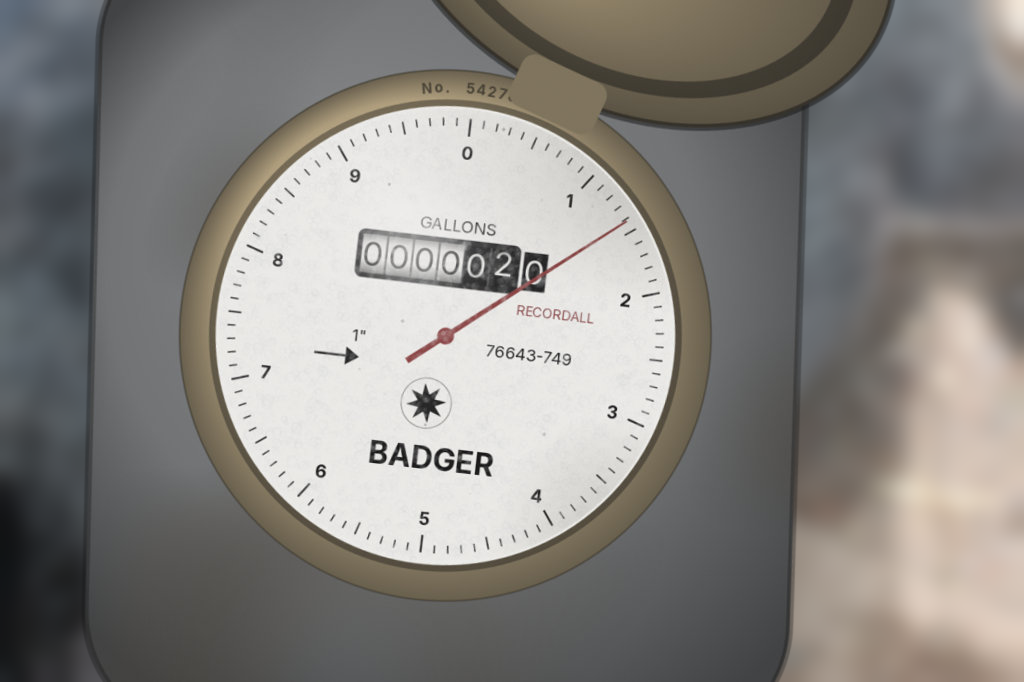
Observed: 21.4 gal
